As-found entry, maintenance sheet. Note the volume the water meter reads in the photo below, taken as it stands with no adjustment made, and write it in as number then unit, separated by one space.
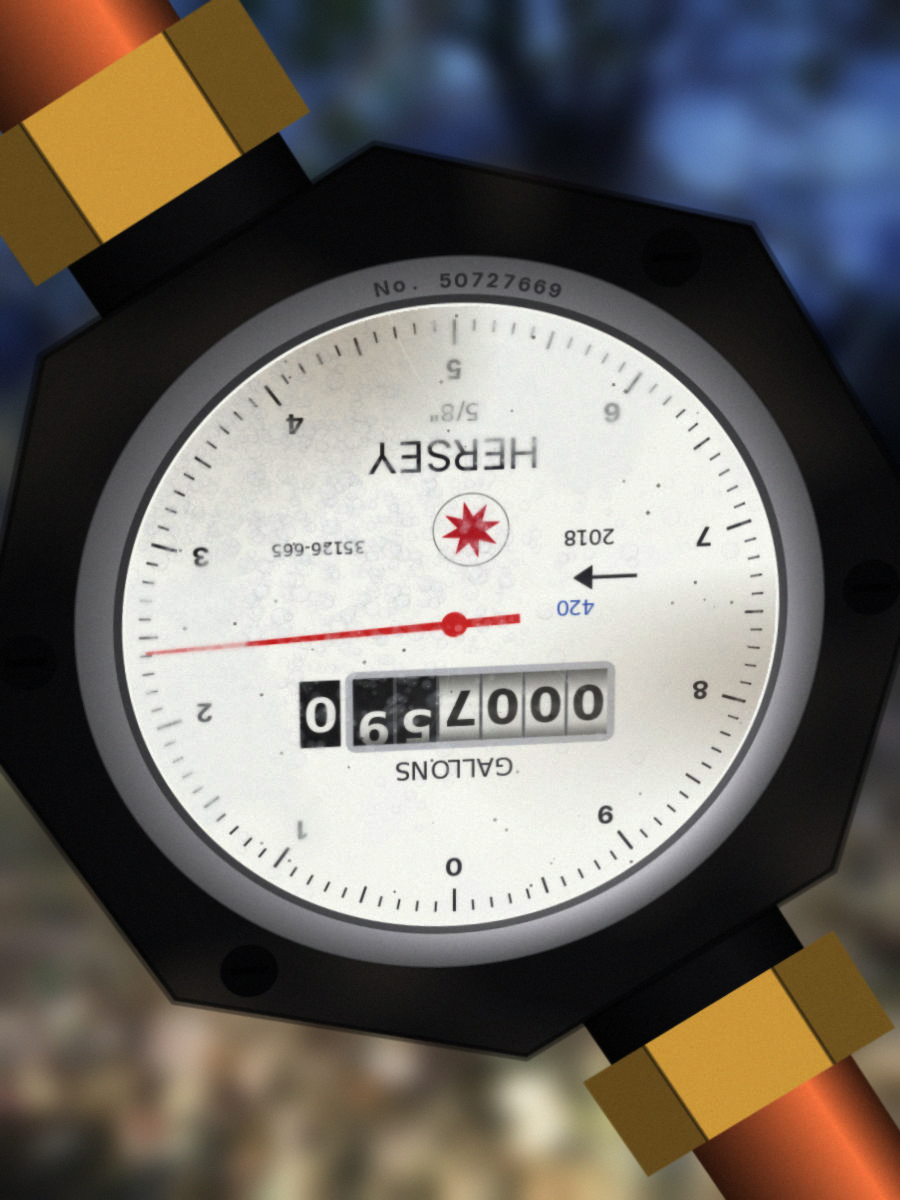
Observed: 7592.4 gal
